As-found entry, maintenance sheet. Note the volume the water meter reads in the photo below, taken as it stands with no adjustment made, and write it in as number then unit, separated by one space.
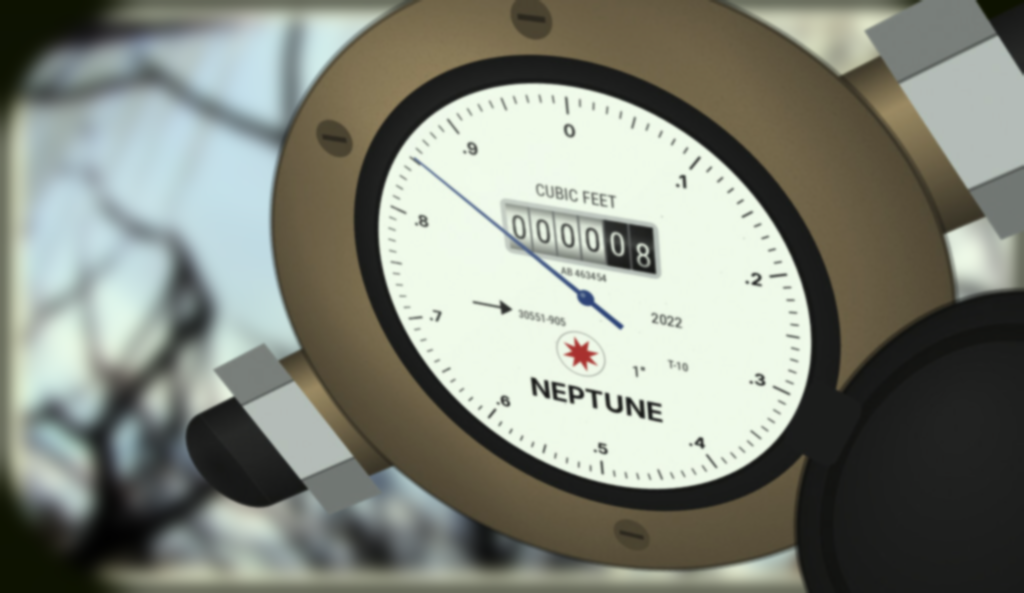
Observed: 7.85 ft³
